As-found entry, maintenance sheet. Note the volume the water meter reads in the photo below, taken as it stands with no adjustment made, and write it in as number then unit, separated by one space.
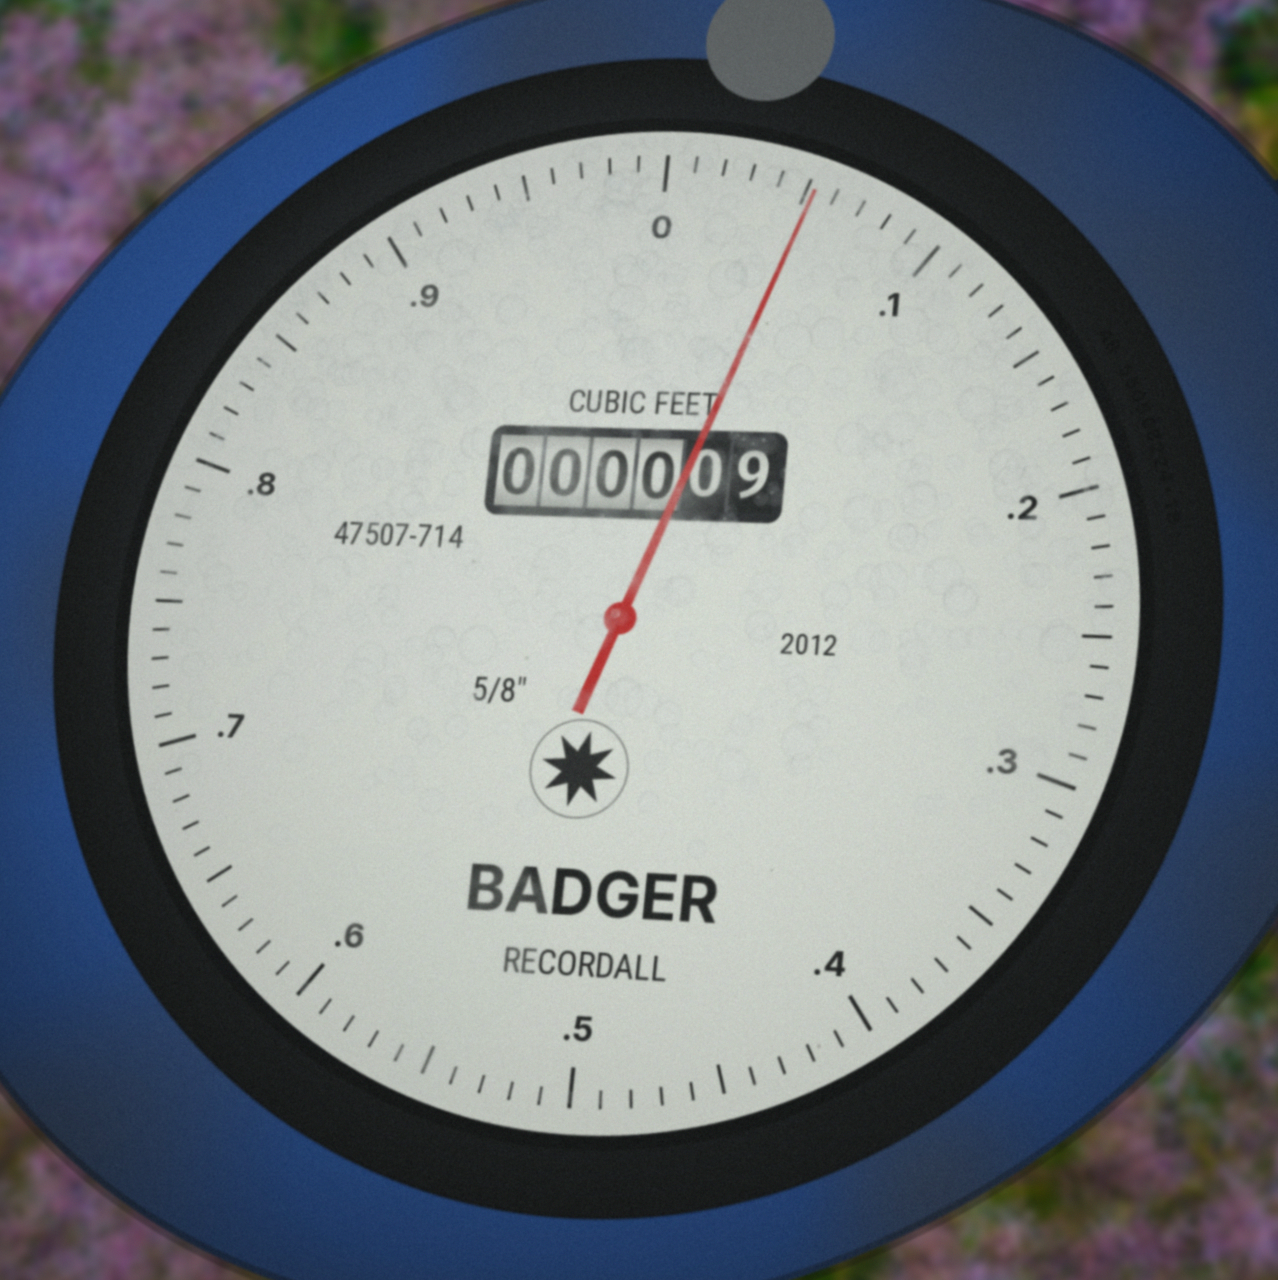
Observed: 9.05 ft³
